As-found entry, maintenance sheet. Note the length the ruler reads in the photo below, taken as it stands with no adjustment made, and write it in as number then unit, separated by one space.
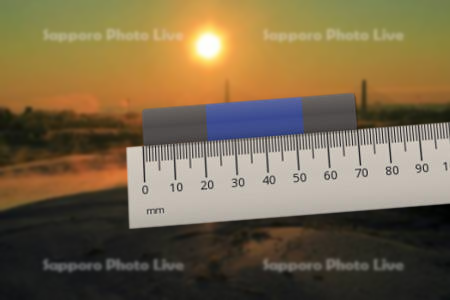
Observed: 70 mm
